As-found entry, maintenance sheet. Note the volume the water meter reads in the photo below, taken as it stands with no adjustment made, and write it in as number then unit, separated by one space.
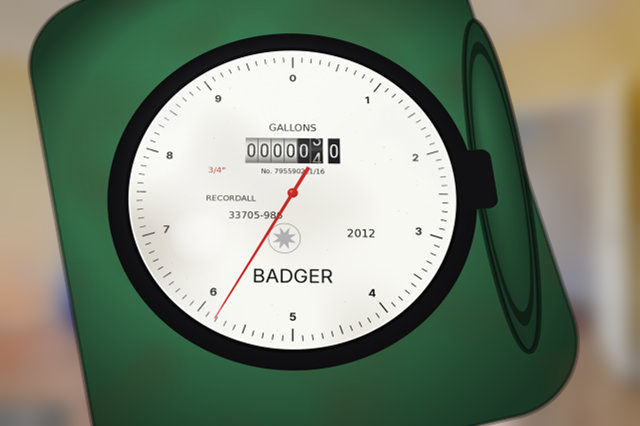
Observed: 35.8 gal
